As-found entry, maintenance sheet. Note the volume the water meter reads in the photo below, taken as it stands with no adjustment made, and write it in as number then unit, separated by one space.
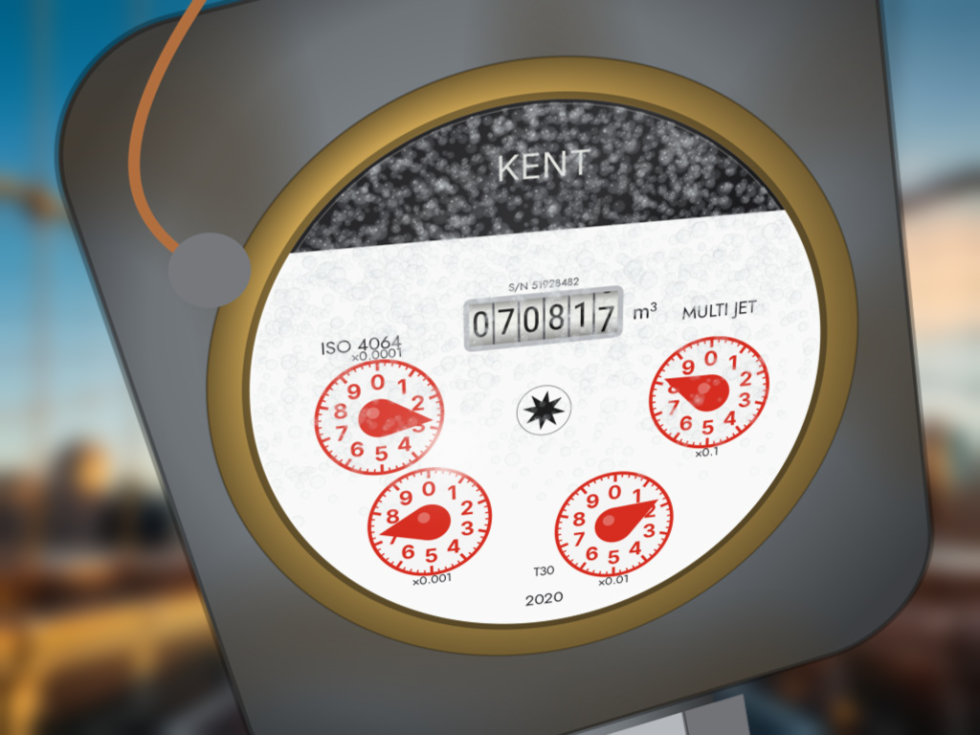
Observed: 70816.8172 m³
